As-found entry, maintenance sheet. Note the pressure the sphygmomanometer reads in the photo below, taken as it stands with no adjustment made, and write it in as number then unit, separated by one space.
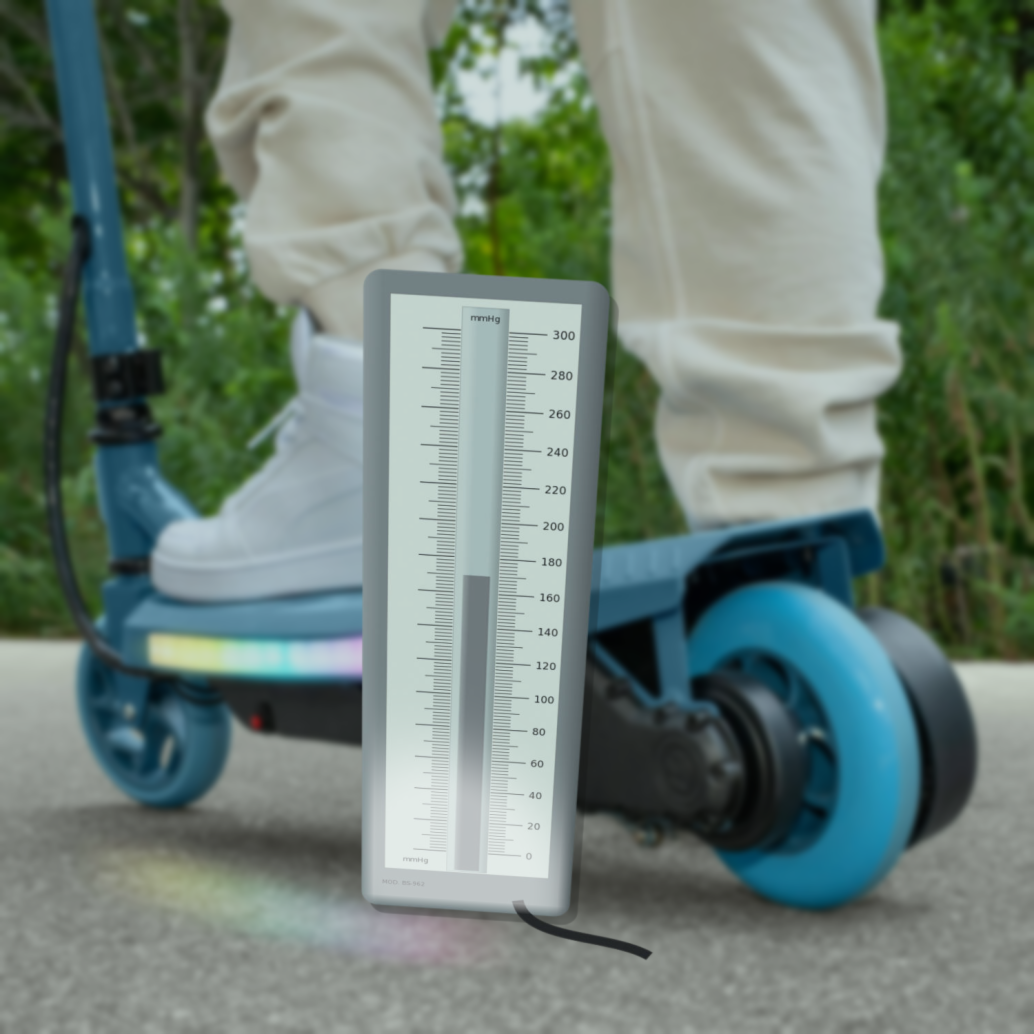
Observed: 170 mmHg
